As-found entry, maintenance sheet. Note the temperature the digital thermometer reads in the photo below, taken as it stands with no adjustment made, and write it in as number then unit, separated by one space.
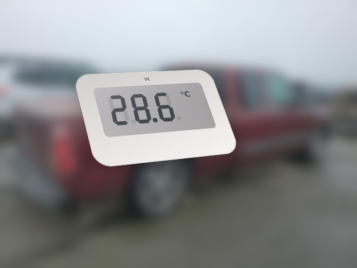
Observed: 28.6 °C
